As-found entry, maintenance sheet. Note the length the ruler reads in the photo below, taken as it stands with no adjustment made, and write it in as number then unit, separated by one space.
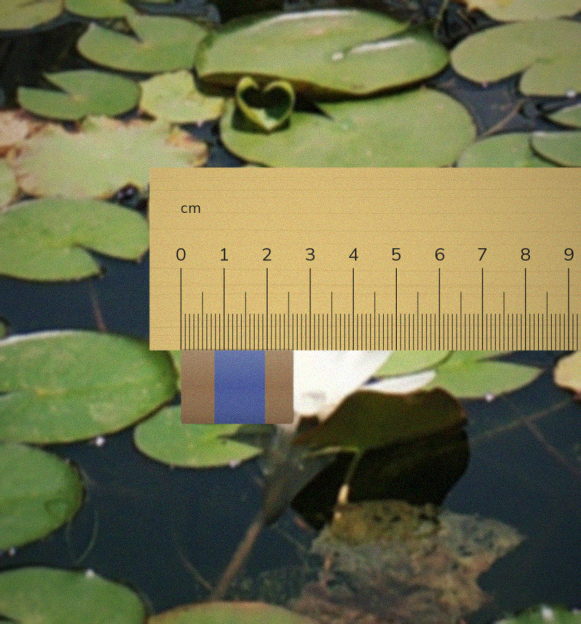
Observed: 2.6 cm
